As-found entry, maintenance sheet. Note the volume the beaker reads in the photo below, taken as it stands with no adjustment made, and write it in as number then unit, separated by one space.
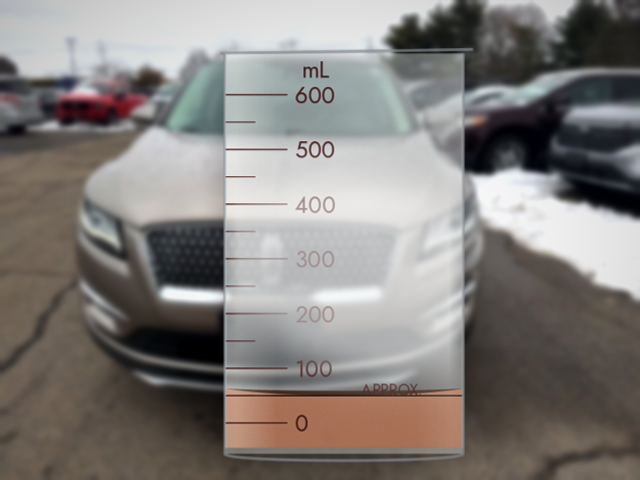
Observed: 50 mL
